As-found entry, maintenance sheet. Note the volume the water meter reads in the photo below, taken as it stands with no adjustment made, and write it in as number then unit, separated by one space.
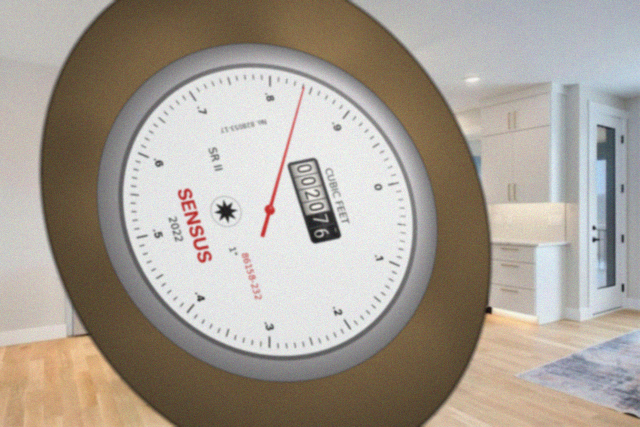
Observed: 2075.84 ft³
